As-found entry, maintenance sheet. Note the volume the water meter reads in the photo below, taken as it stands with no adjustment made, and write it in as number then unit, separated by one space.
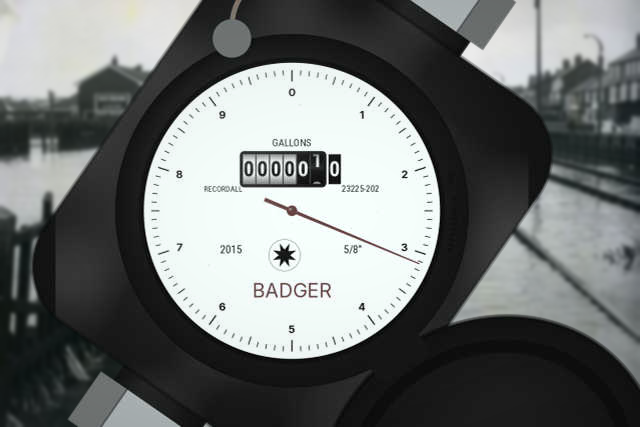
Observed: 13.1 gal
